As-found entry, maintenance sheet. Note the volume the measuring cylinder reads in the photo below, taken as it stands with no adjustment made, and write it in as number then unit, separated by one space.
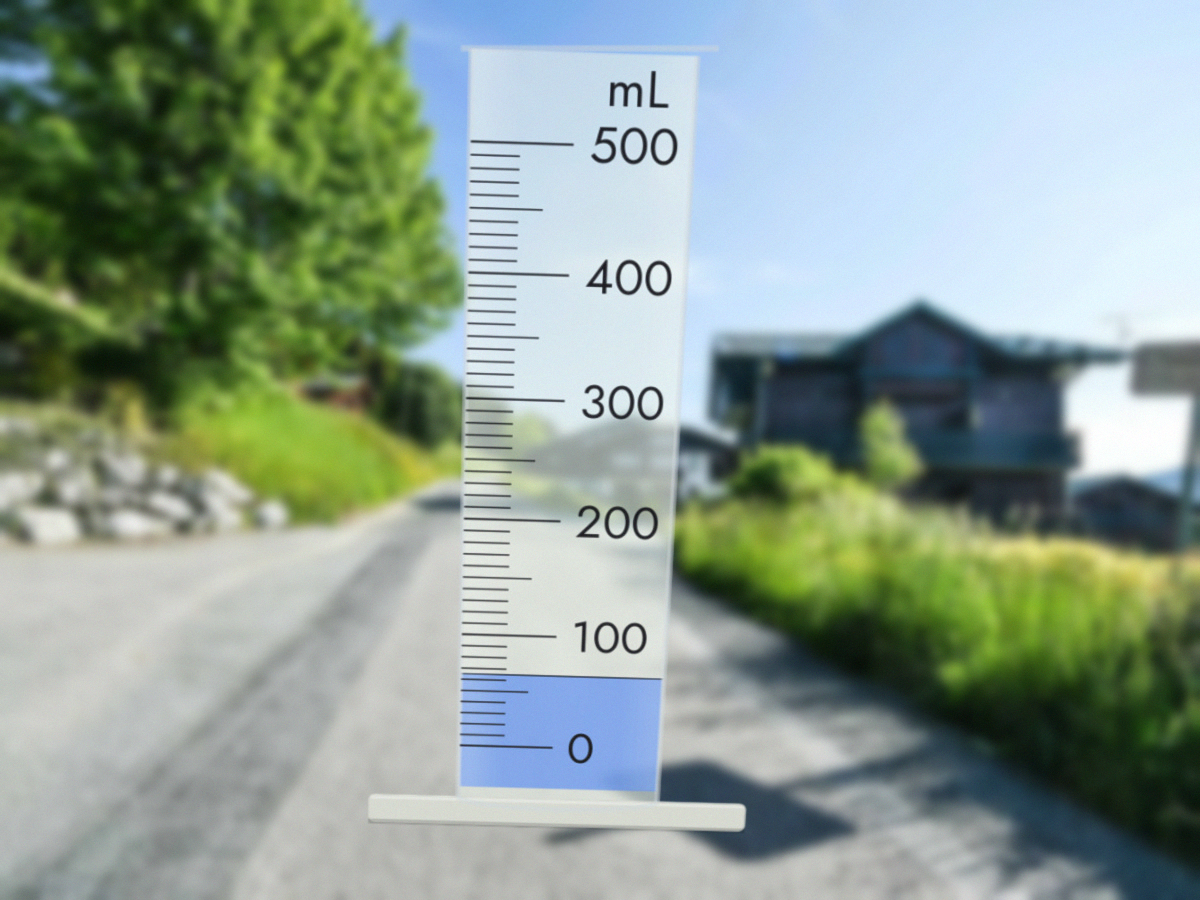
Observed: 65 mL
